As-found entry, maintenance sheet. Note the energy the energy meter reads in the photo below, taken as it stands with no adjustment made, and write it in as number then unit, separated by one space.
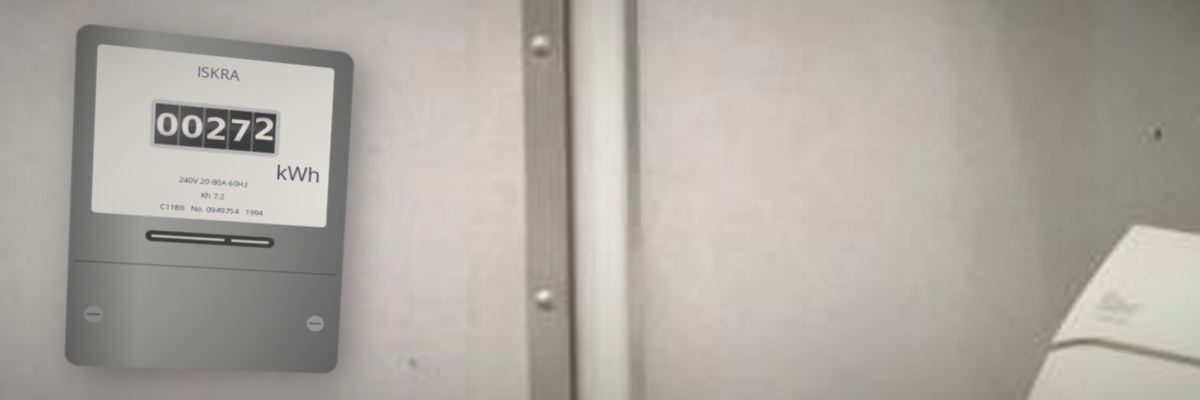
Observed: 272 kWh
